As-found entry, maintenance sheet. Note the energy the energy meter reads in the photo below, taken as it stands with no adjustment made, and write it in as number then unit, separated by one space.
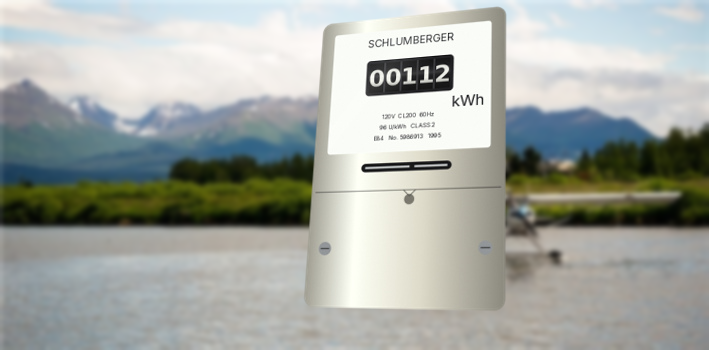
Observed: 112 kWh
